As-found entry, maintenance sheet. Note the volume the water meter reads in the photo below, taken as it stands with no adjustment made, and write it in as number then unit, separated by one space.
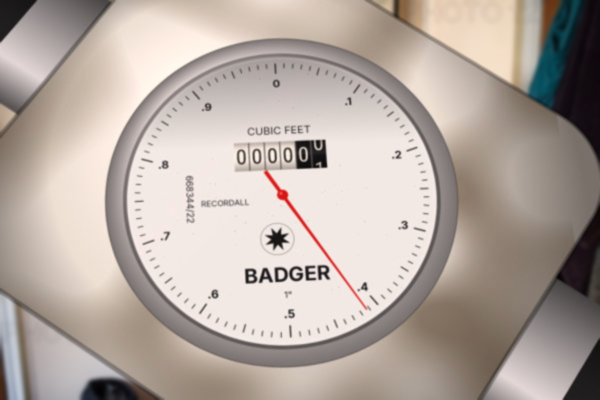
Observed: 0.41 ft³
